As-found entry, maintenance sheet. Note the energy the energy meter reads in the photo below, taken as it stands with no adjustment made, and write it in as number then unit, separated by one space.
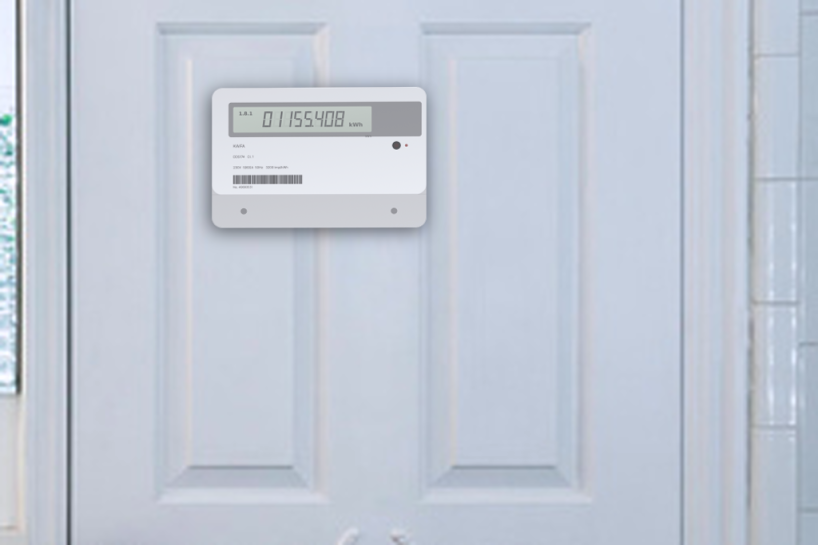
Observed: 1155.408 kWh
